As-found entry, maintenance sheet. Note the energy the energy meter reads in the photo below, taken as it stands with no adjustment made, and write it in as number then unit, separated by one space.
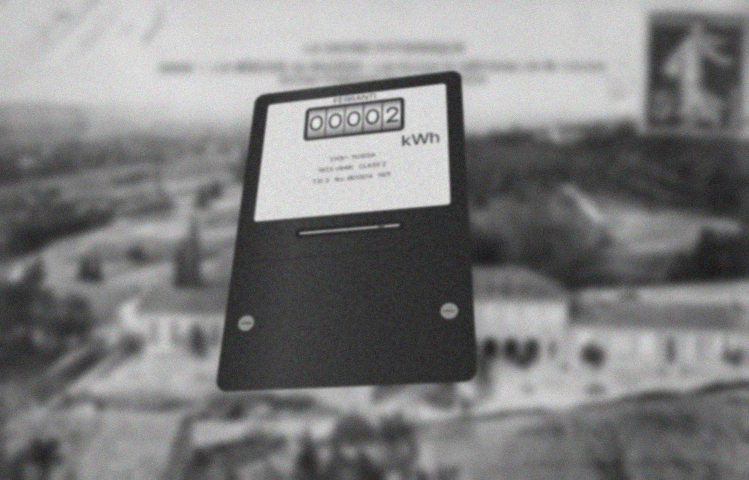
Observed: 2 kWh
